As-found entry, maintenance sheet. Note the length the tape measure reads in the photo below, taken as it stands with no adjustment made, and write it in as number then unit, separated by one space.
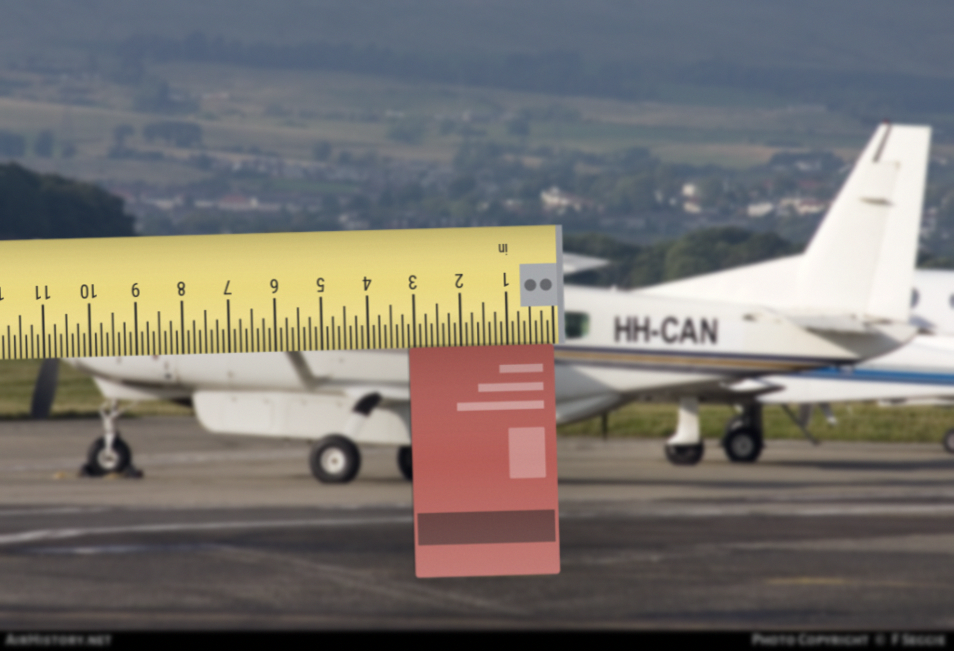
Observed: 3.125 in
